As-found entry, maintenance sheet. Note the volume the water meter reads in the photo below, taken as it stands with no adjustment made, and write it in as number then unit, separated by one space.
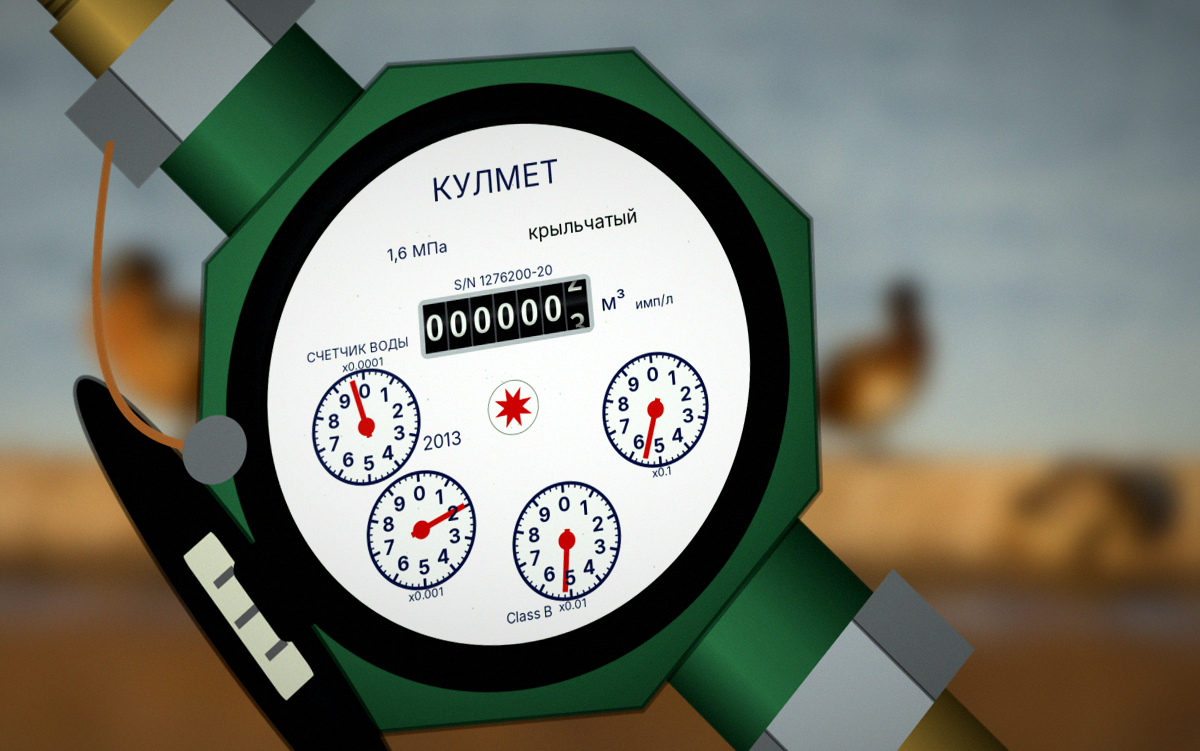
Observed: 2.5519 m³
